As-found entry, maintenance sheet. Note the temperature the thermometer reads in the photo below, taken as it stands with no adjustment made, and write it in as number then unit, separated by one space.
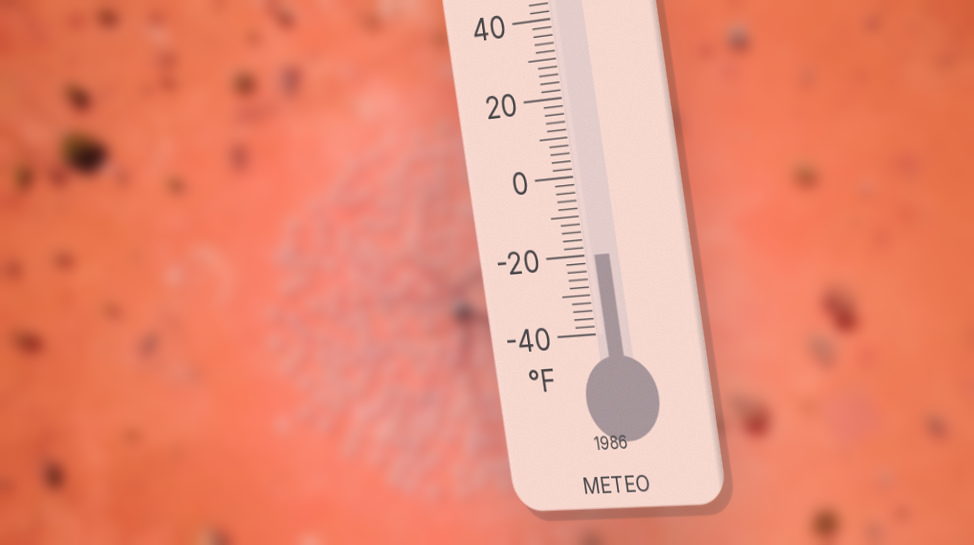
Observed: -20 °F
